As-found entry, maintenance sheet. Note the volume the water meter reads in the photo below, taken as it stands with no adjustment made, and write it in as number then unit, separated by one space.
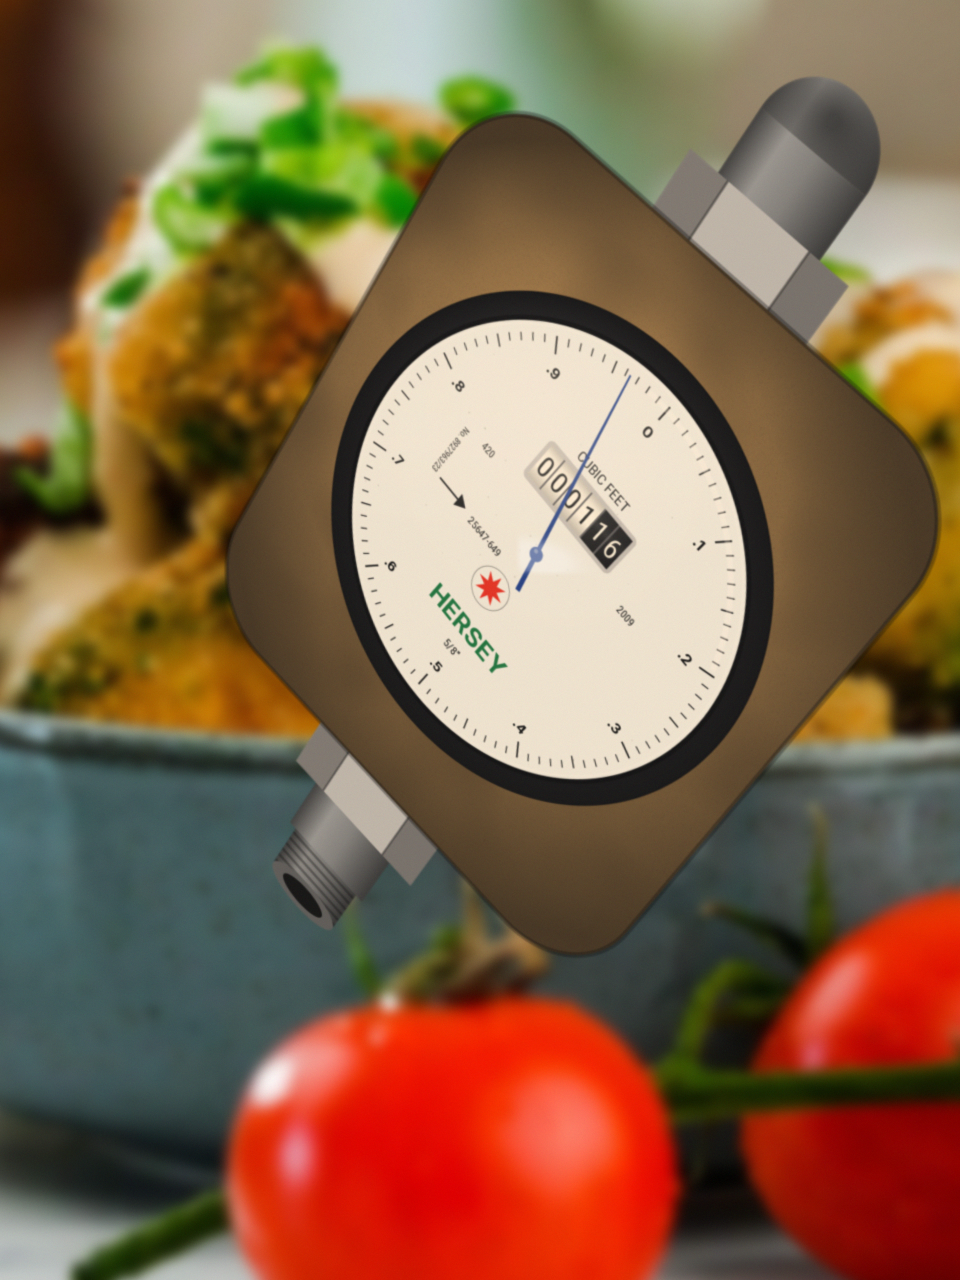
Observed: 115.96 ft³
